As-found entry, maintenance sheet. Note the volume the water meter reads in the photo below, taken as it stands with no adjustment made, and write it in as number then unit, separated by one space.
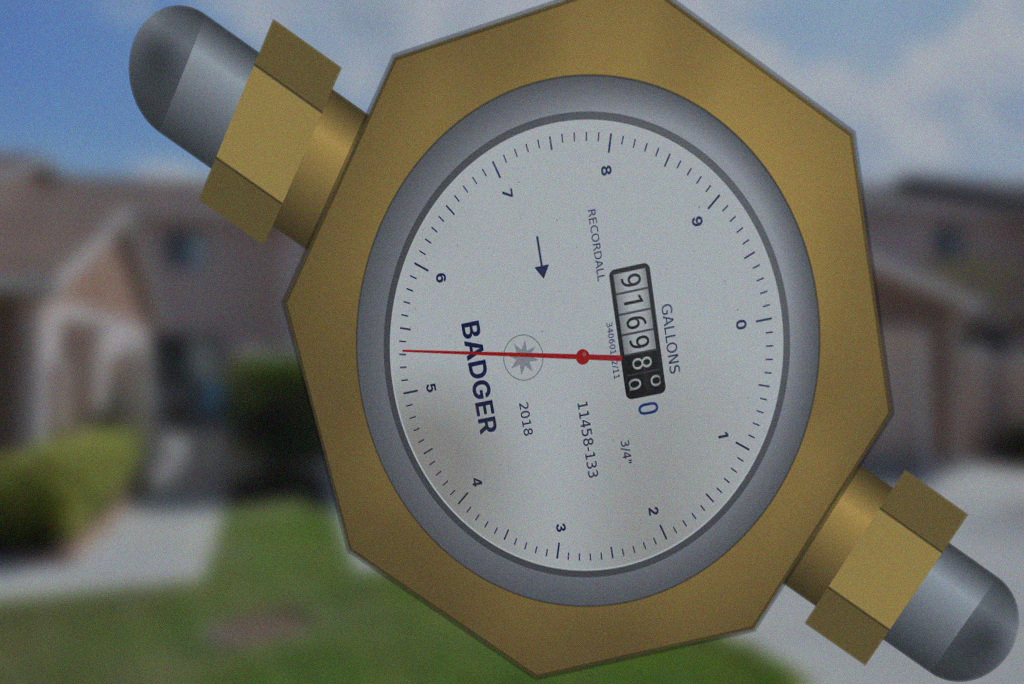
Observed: 9169885.3 gal
